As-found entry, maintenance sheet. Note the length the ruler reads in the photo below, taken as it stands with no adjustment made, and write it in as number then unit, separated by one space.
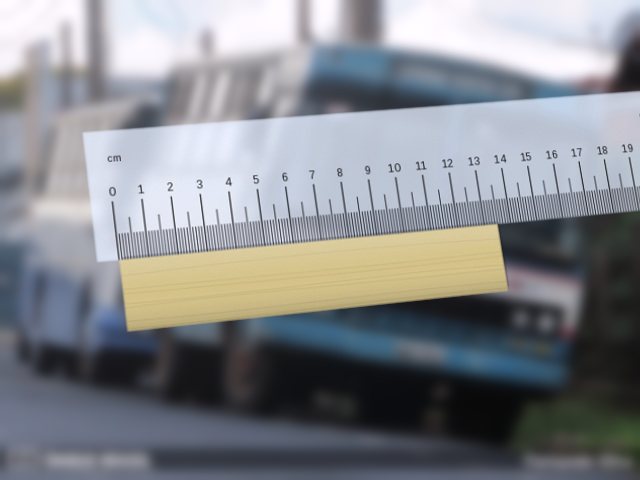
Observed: 13.5 cm
